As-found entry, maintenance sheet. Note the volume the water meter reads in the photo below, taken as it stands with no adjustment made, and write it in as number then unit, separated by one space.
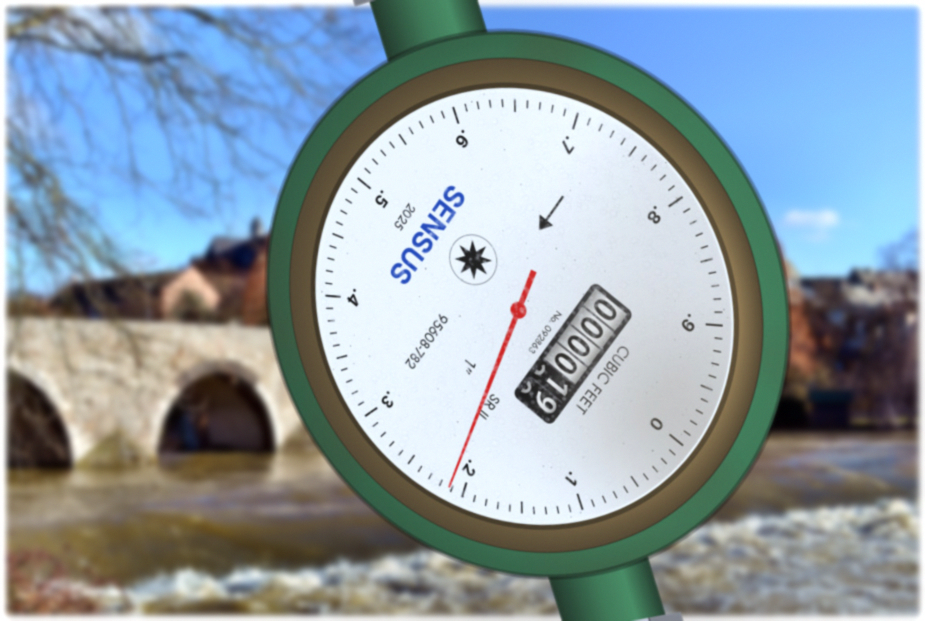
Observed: 19.21 ft³
